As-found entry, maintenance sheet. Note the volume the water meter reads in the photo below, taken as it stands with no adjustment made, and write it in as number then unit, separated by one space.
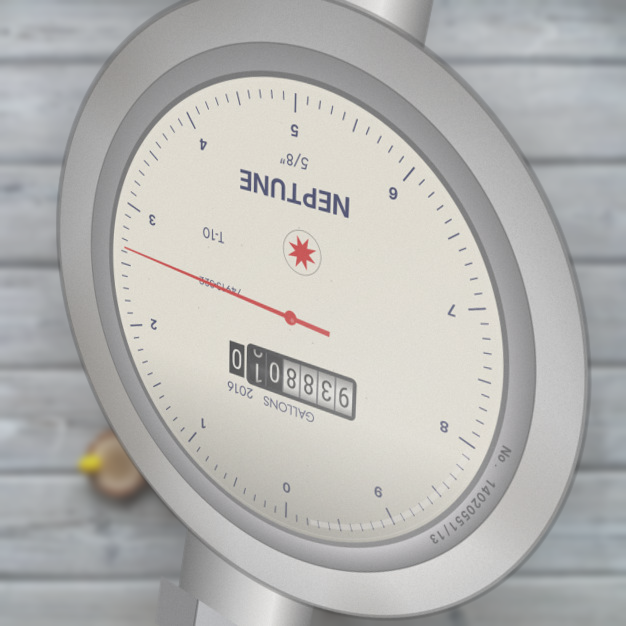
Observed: 9388012.6 gal
